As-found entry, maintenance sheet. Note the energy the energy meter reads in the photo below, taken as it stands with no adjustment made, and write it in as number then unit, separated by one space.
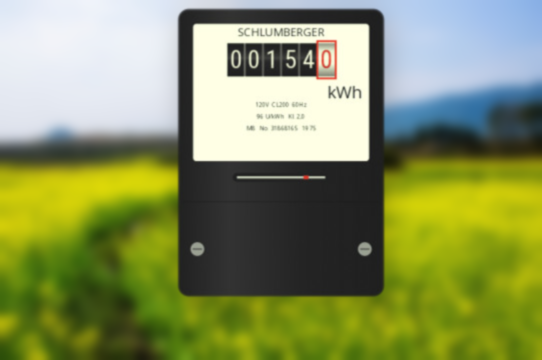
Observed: 154.0 kWh
